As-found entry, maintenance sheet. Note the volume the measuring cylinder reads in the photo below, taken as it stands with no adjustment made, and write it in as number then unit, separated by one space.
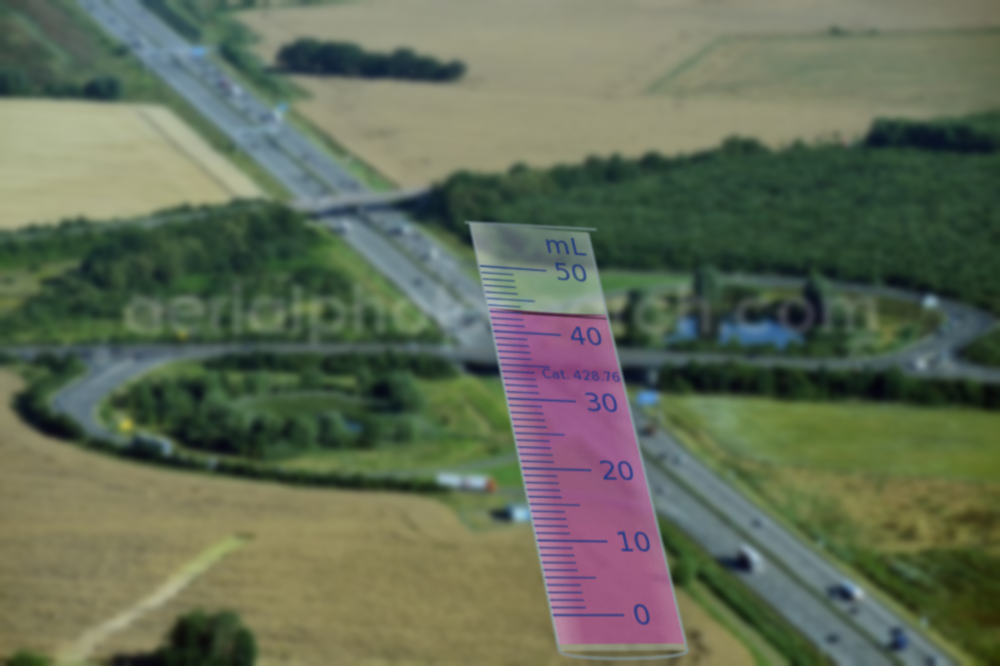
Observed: 43 mL
